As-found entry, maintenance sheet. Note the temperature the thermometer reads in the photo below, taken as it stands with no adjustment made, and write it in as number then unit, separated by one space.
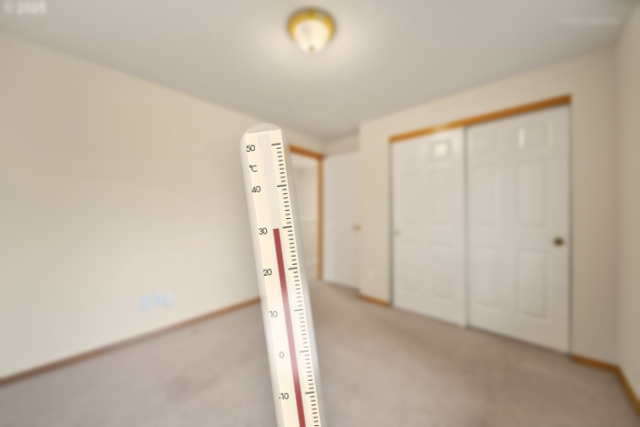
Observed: 30 °C
